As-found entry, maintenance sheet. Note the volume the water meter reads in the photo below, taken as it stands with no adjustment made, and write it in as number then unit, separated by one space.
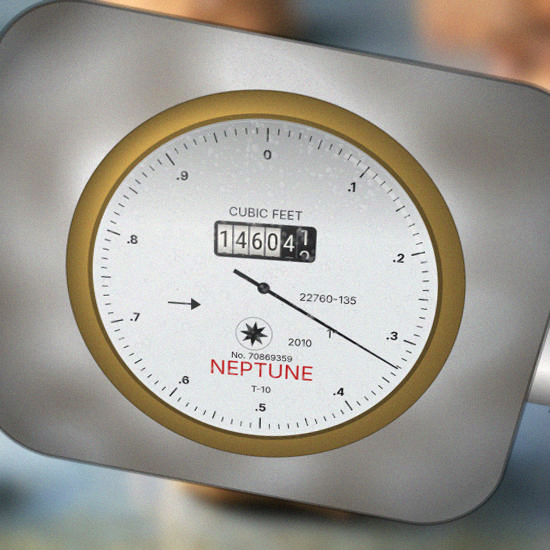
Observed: 146041.33 ft³
